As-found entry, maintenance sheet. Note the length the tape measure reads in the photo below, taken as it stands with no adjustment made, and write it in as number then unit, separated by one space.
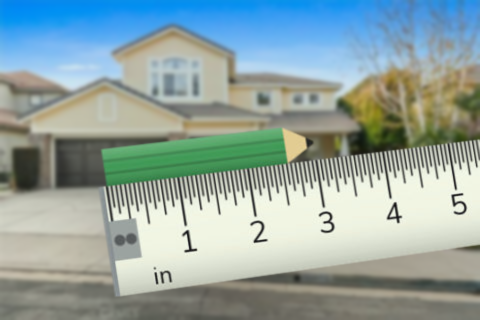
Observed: 3 in
